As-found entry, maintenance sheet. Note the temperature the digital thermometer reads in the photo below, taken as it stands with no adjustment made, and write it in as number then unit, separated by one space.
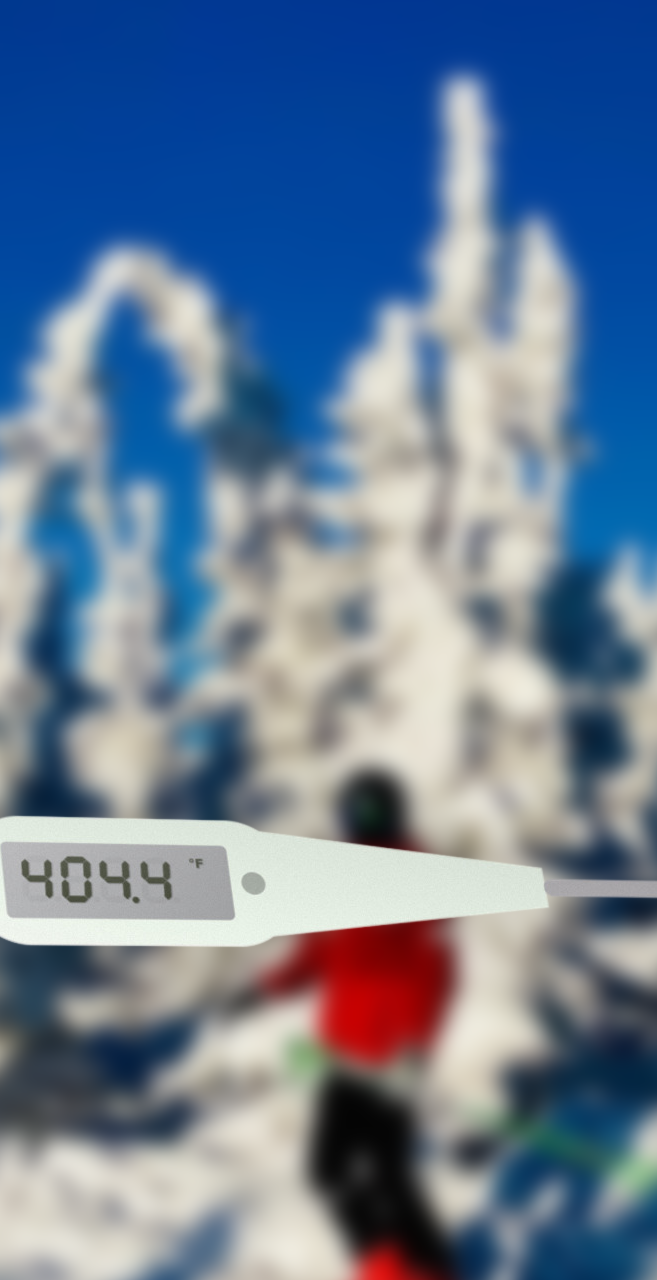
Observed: 404.4 °F
